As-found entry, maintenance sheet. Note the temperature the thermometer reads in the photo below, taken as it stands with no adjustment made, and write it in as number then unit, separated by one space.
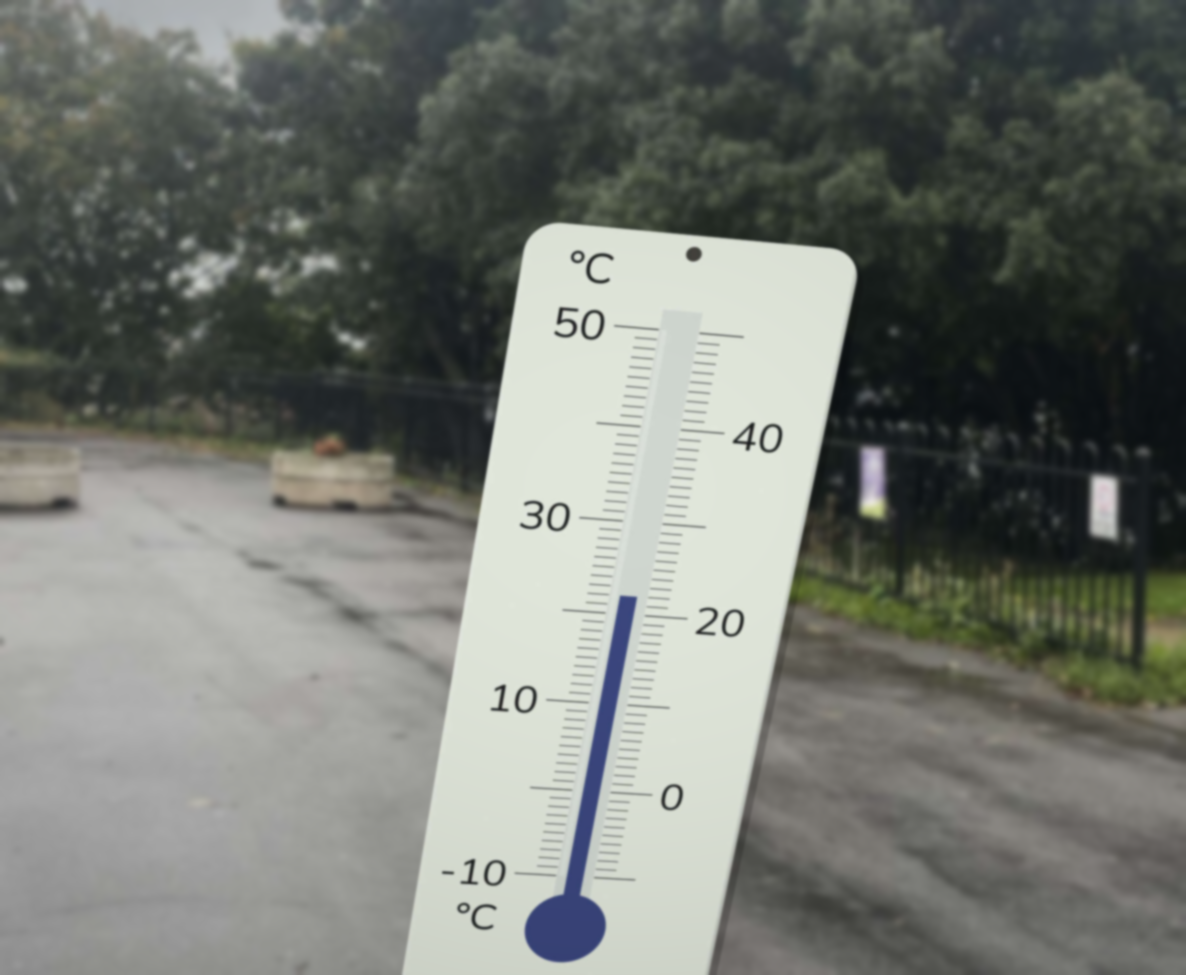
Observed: 22 °C
